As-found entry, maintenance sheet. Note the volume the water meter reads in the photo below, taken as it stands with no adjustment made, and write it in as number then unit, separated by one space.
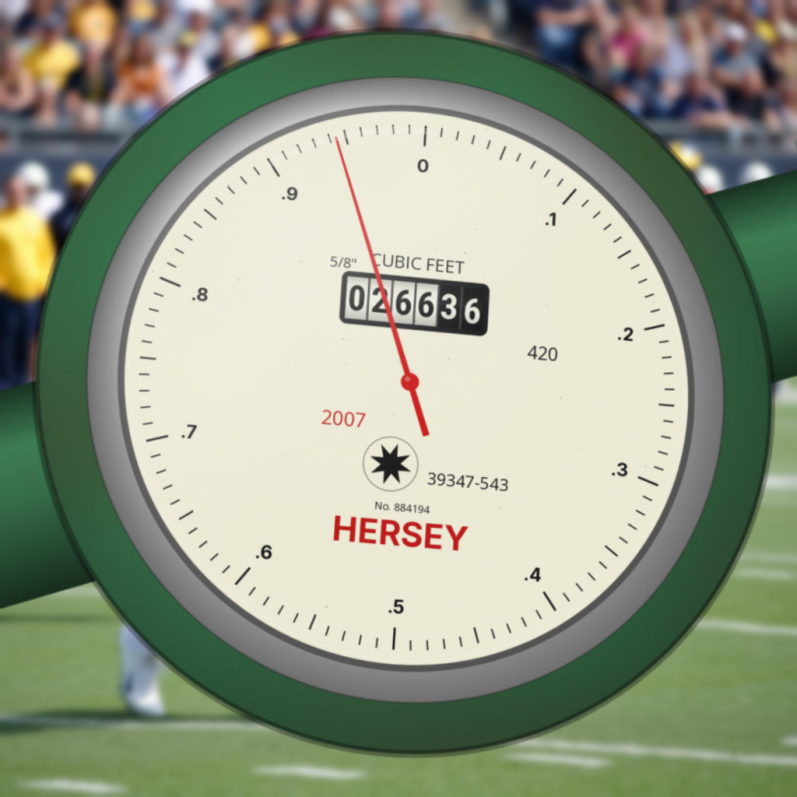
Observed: 26635.94 ft³
